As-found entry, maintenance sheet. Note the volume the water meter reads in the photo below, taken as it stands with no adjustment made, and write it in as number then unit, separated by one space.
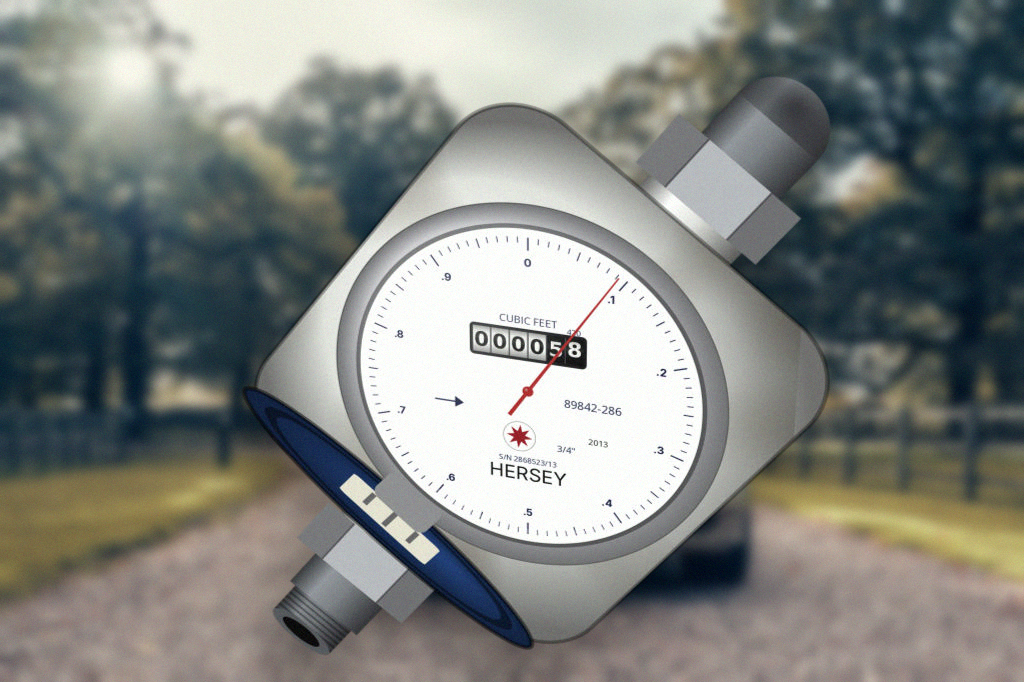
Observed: 58.09 ft³
